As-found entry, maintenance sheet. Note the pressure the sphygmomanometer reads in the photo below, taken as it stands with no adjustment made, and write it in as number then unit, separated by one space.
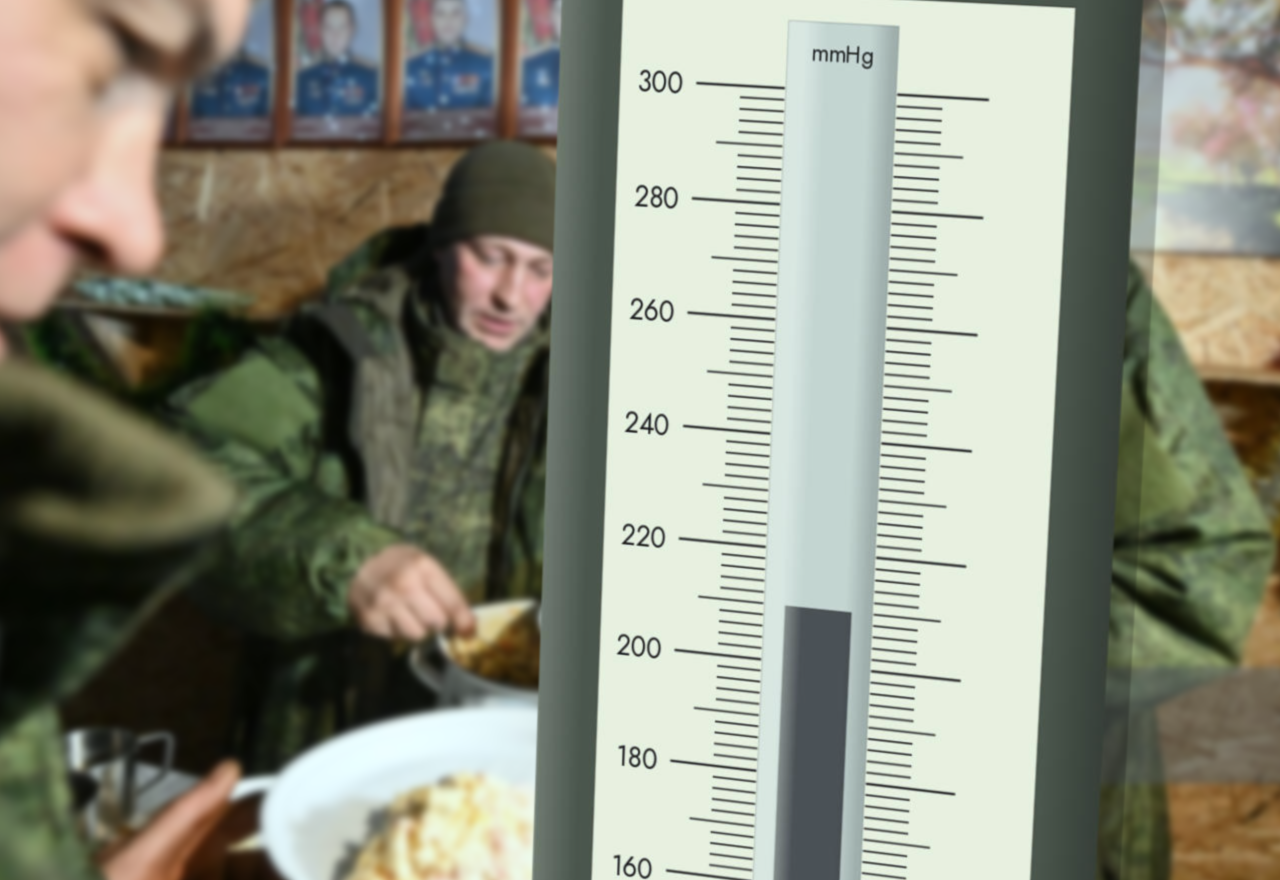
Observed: 210 mmHg
